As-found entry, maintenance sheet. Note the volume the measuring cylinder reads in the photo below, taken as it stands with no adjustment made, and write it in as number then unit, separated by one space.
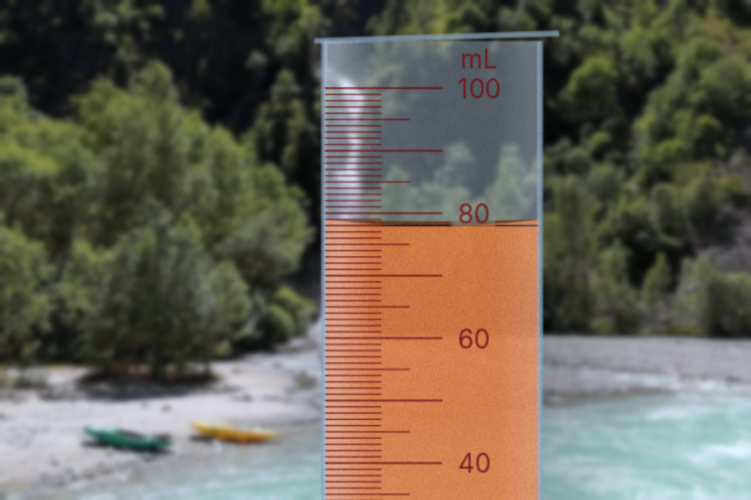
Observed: 78 mL
